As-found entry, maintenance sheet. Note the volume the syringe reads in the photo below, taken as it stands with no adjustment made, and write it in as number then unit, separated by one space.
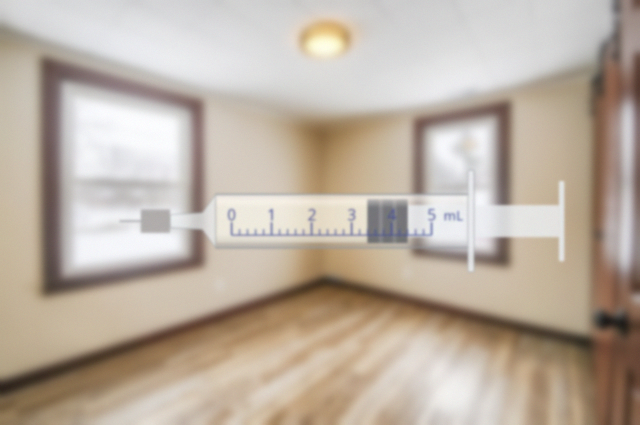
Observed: 3.4 mL
